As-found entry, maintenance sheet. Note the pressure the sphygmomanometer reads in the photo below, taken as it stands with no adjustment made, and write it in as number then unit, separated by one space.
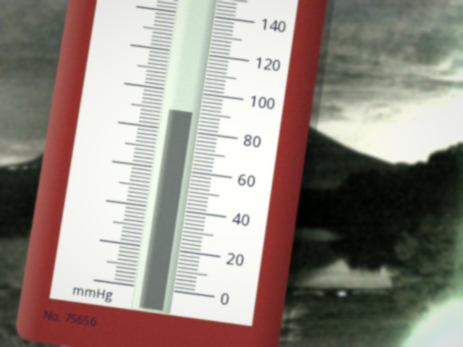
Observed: 90 mmHg
